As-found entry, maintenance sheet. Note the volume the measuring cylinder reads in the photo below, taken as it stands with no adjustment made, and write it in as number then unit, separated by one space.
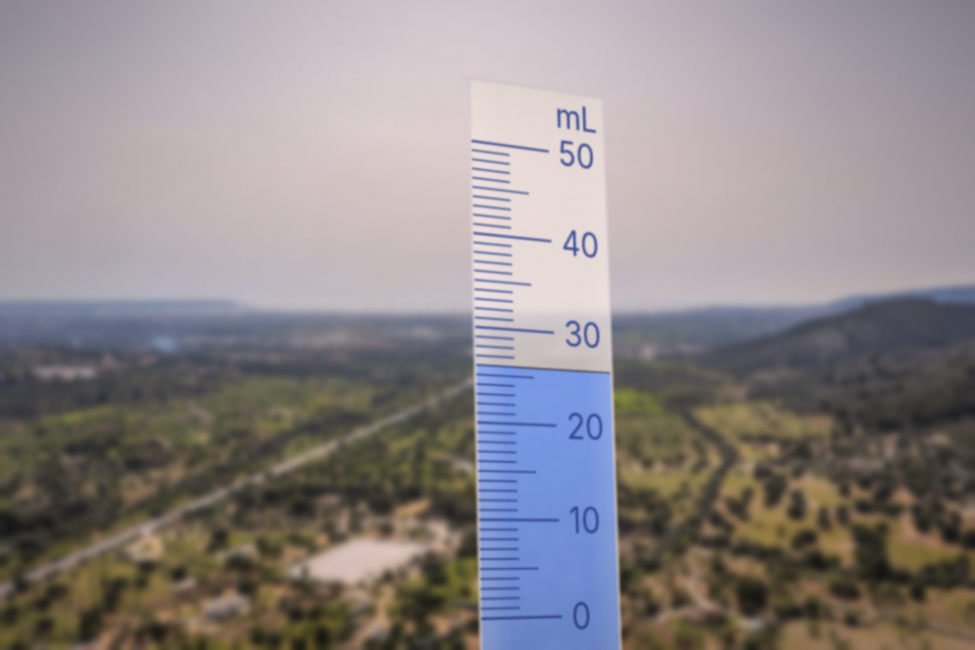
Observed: 26 mL
